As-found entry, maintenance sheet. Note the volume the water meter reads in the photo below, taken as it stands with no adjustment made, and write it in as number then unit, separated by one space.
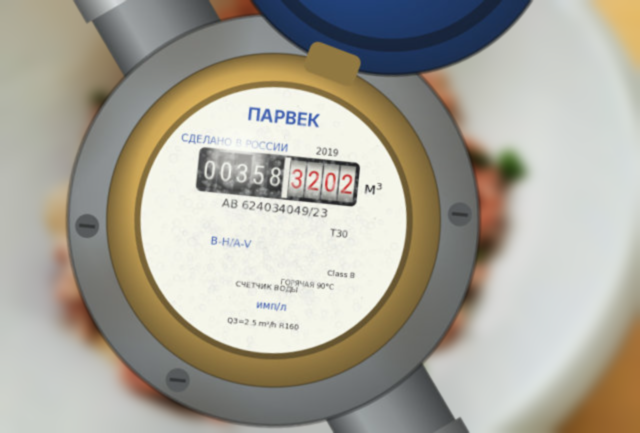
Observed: 358.3202 m³
